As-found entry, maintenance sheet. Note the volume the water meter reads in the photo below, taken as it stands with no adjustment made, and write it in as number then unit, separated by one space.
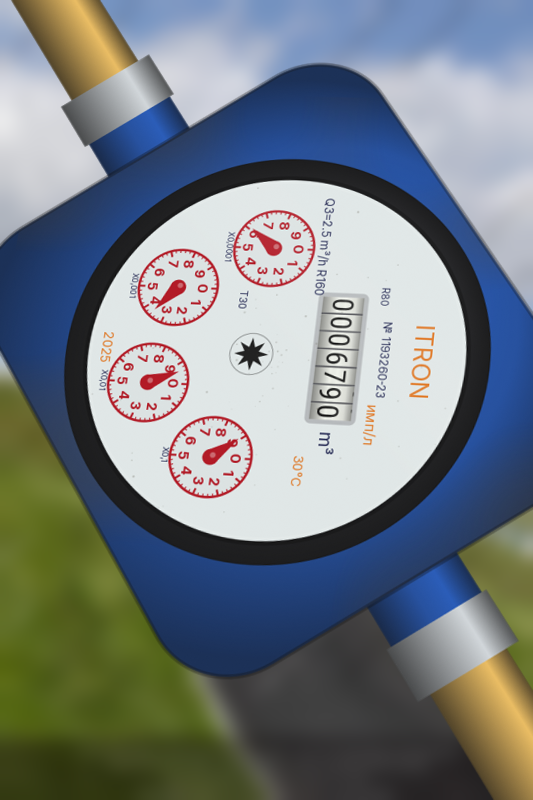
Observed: 6789.8936 m³
